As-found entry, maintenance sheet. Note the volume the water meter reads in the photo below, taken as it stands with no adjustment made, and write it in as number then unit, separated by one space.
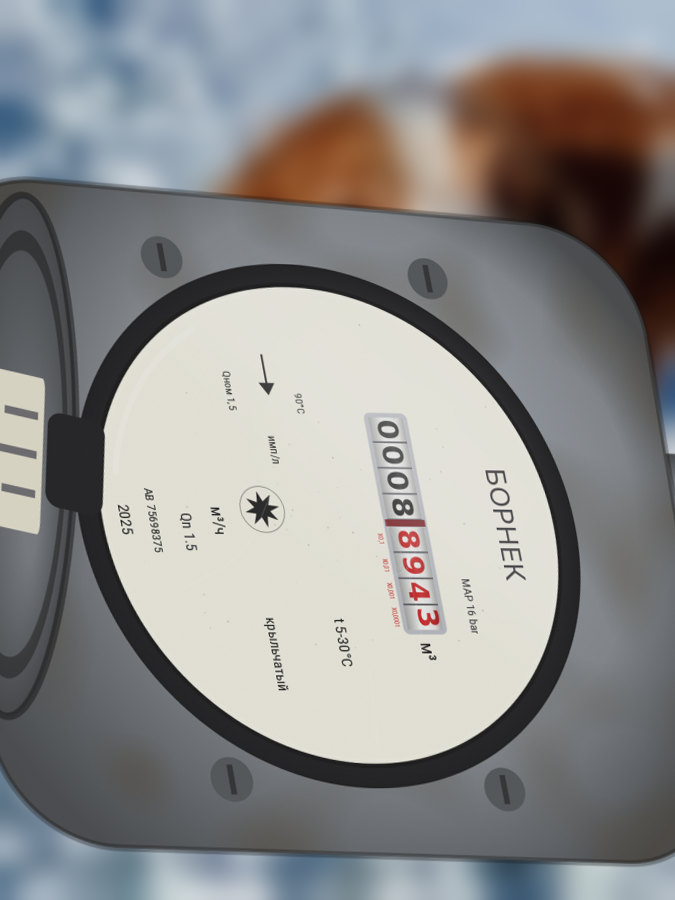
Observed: 8.8943 m³
